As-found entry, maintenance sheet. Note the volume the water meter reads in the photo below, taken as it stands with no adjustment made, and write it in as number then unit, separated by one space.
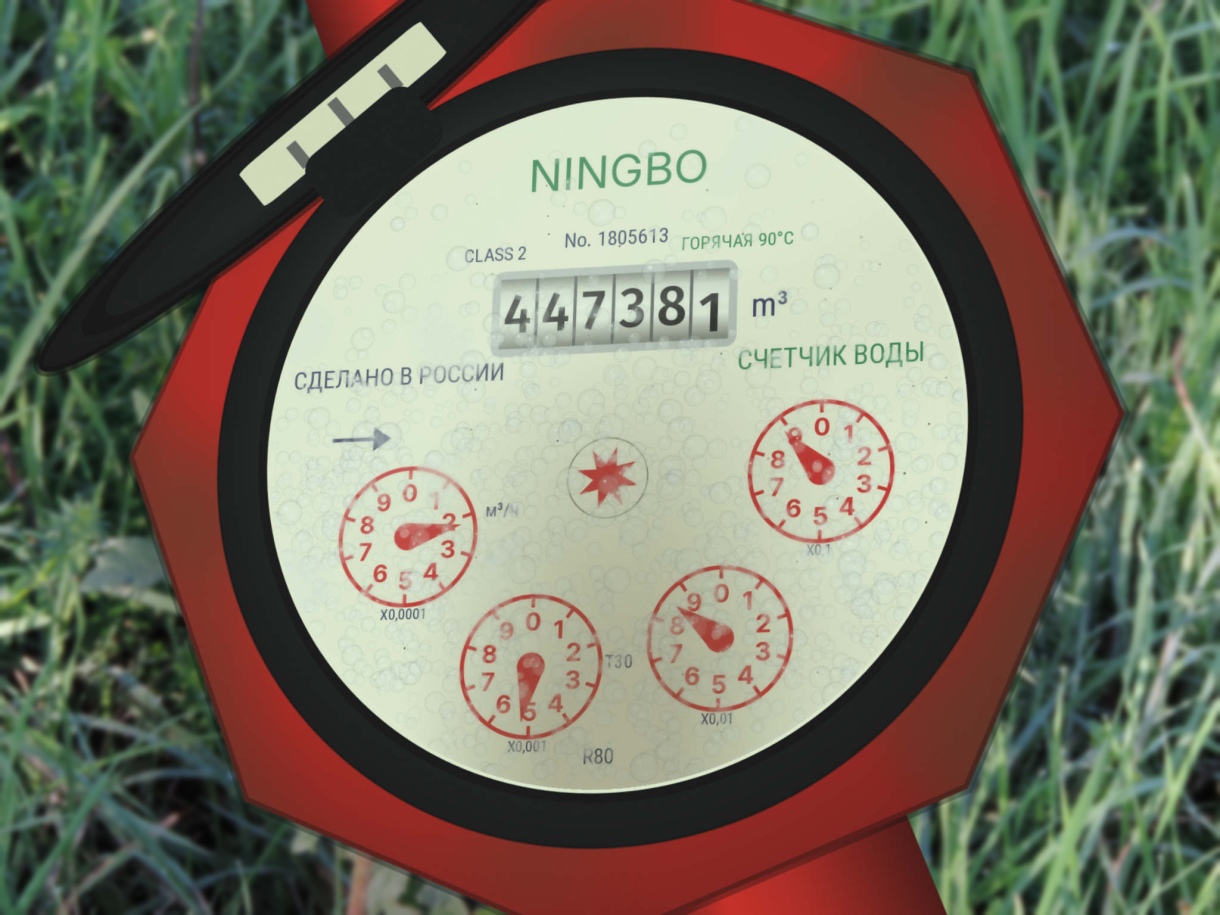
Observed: 447380.8852 m³
